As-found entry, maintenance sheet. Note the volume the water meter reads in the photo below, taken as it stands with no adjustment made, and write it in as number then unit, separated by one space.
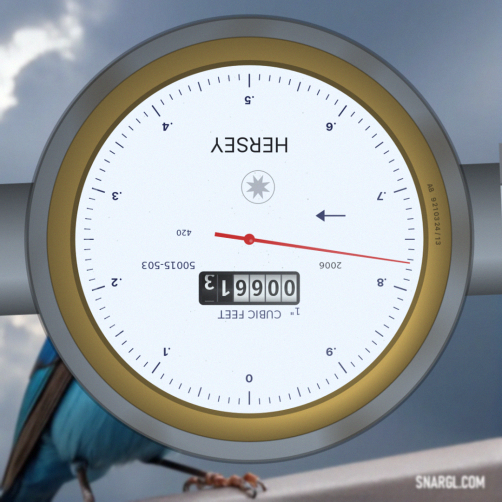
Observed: 6612.77 ft³
